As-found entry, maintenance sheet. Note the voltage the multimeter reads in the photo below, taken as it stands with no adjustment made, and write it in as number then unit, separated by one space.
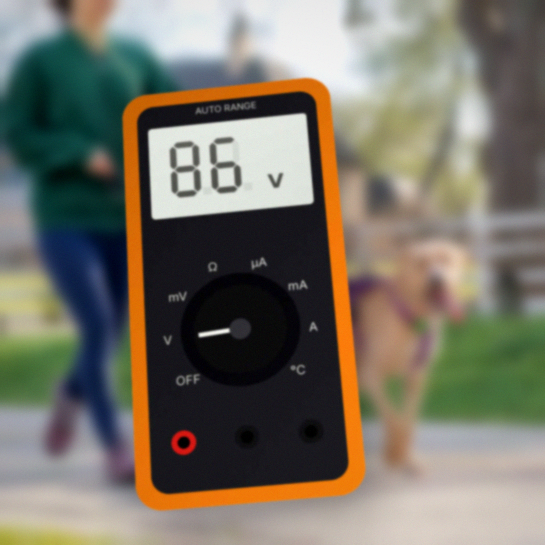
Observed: 86 V
